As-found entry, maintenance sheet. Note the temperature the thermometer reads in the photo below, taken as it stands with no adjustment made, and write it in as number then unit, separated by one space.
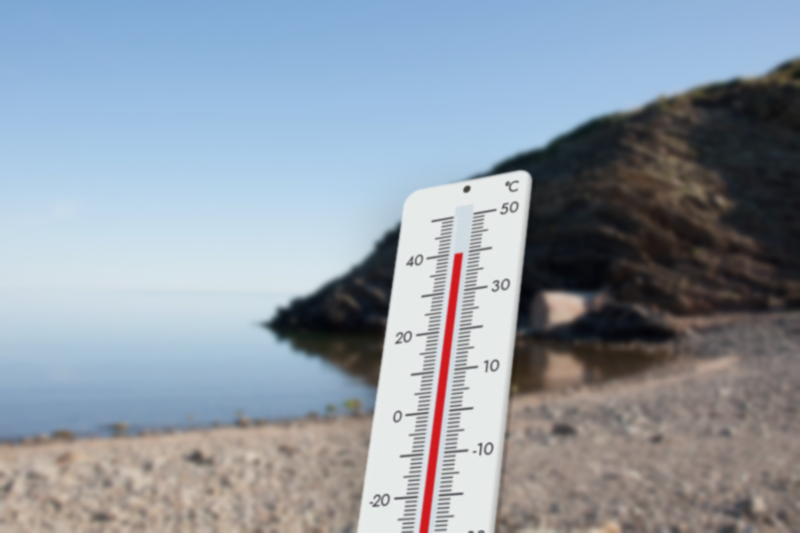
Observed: 40 °C
